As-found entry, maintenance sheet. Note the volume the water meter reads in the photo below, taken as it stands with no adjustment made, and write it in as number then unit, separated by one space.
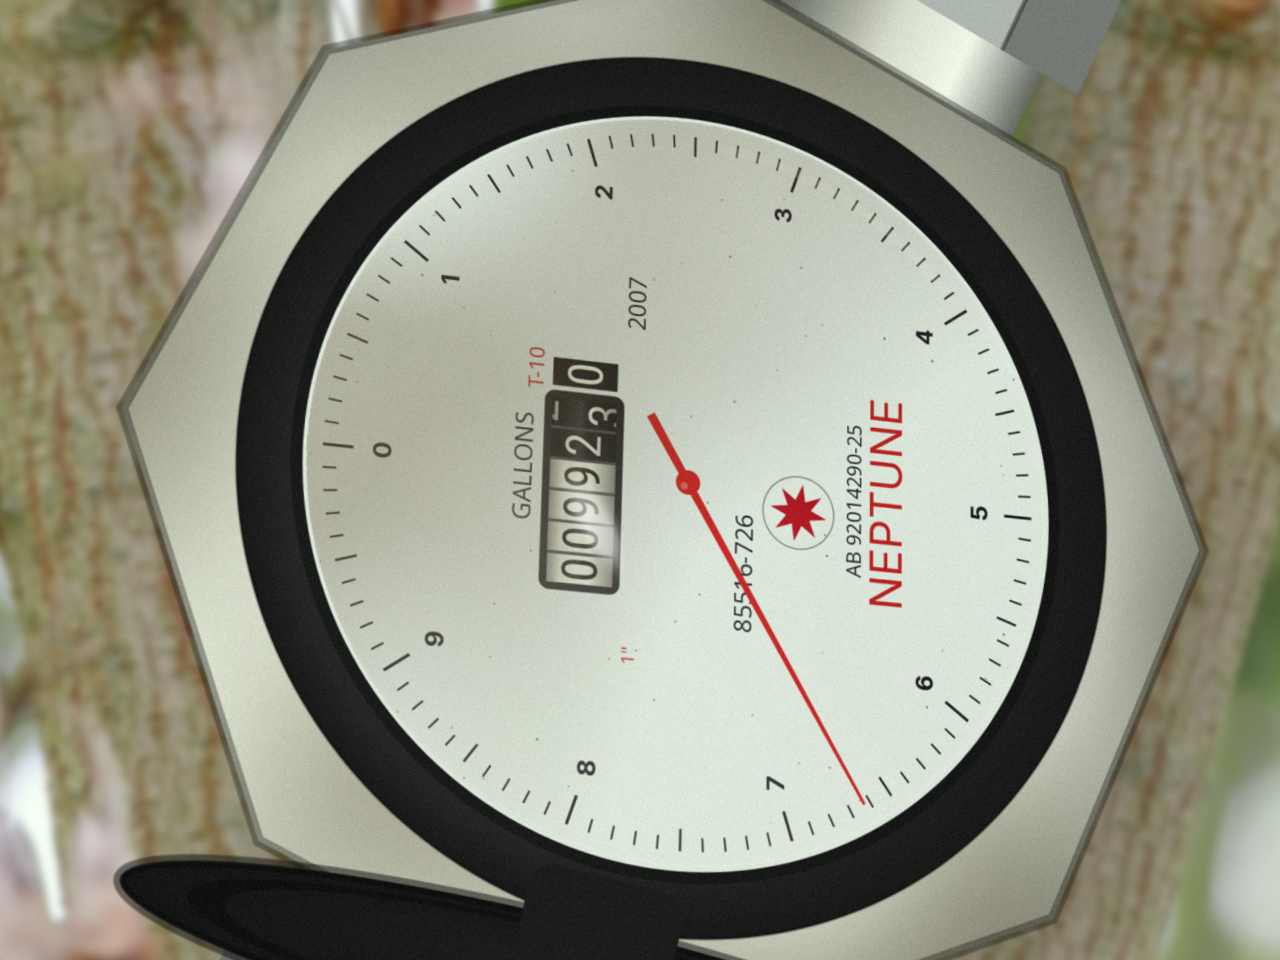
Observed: 99226.6 gal
